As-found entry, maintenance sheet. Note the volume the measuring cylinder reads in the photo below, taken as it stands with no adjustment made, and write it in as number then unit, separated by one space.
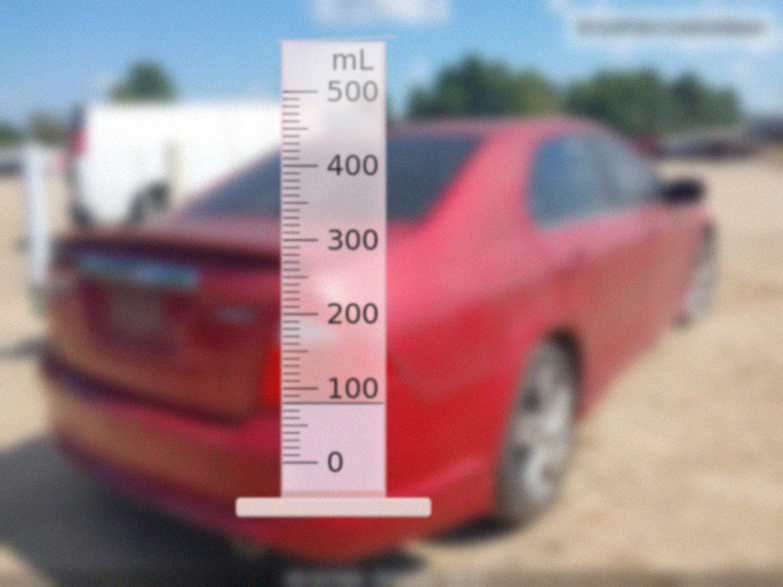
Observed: 80 mL
